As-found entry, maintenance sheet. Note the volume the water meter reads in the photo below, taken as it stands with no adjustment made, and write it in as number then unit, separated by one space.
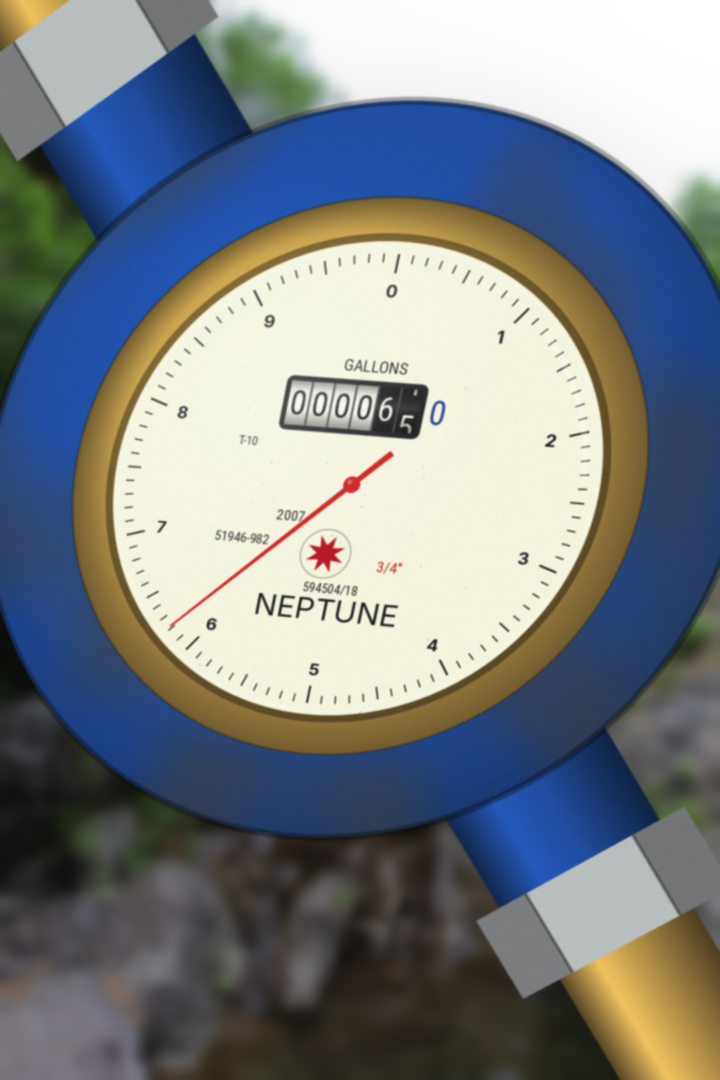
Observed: 646.2 gal
